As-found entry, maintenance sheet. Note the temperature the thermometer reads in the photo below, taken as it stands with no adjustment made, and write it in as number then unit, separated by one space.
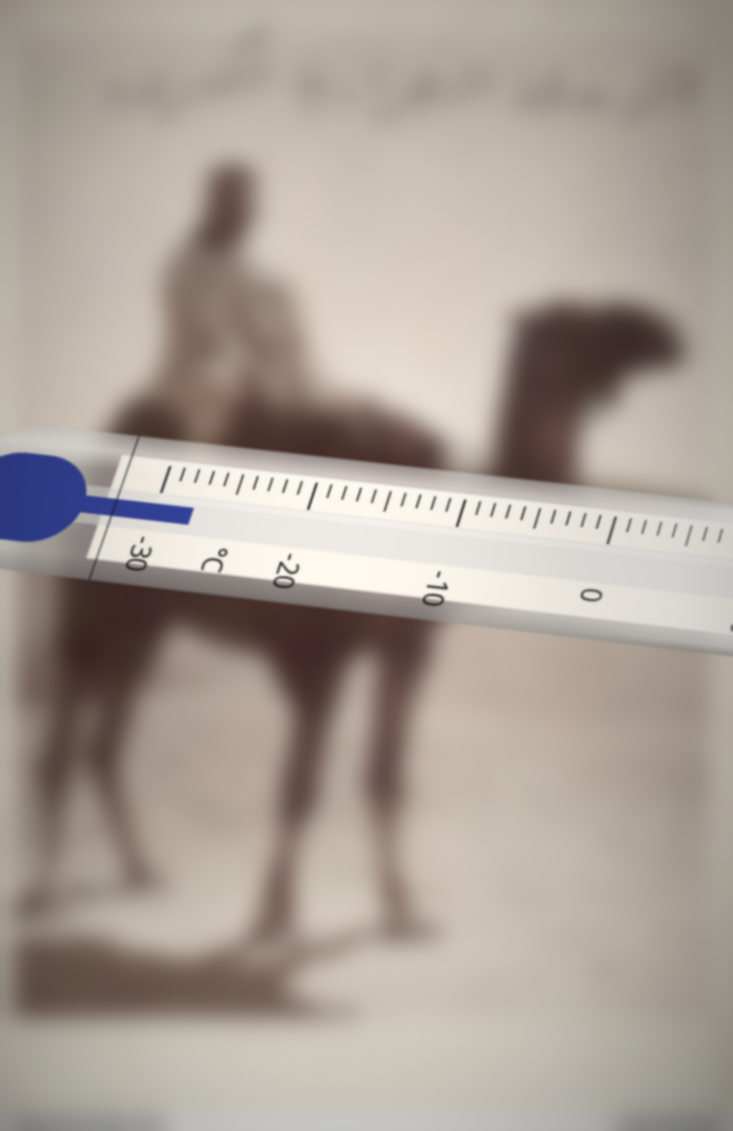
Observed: -27.5 °C
